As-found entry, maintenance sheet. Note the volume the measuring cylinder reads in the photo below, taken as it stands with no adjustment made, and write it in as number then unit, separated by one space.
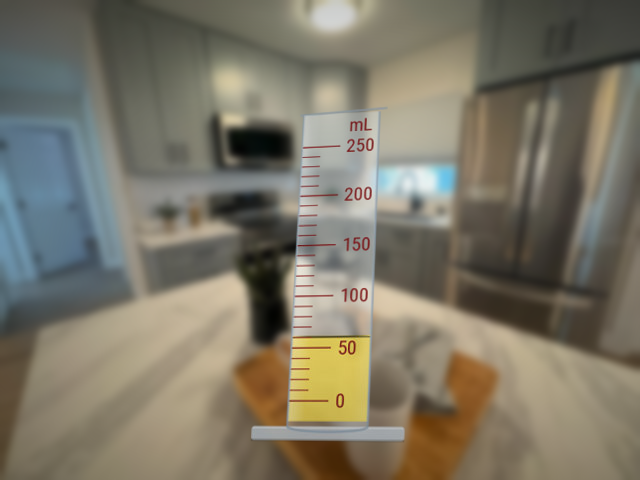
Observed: 60 mL
